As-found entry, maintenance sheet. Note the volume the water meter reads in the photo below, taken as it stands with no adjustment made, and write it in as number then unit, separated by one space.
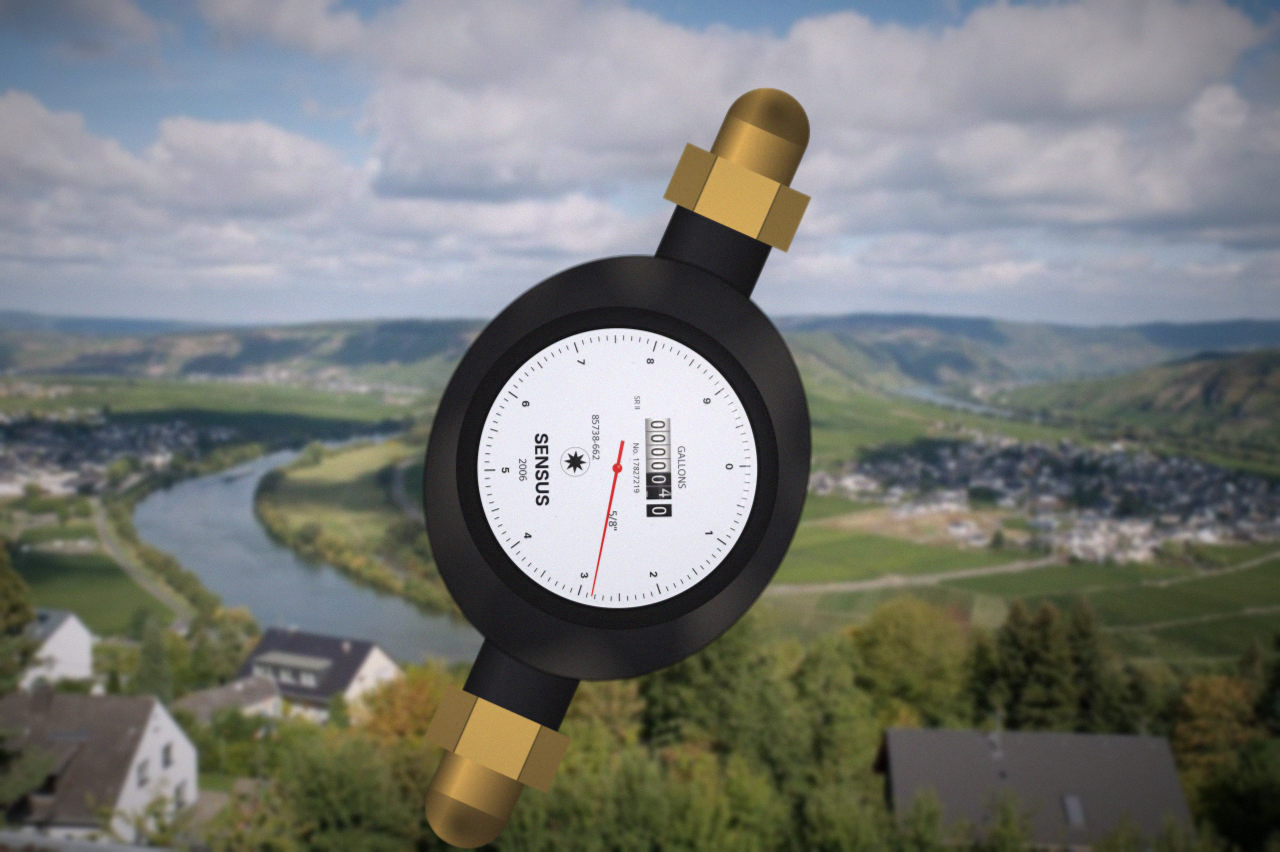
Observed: 42.8 gal
